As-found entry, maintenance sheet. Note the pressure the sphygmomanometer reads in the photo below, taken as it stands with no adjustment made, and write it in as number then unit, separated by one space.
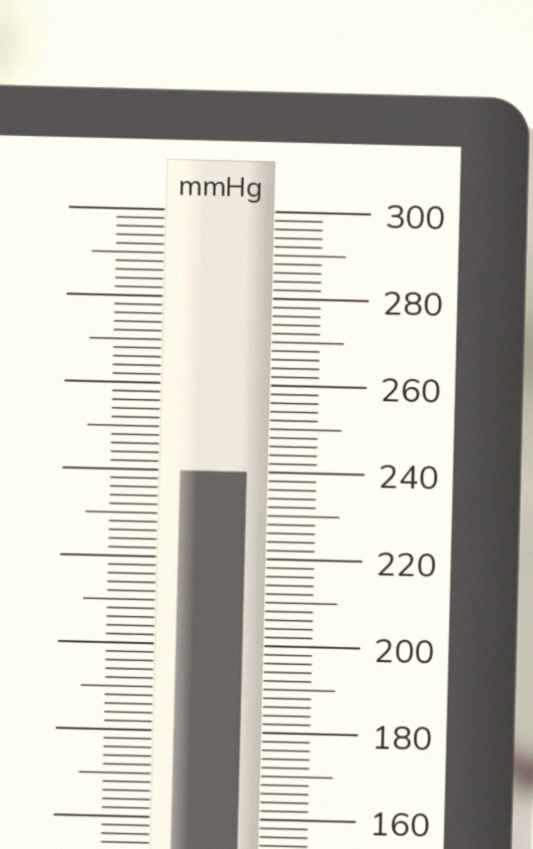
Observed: 240 mmHg
